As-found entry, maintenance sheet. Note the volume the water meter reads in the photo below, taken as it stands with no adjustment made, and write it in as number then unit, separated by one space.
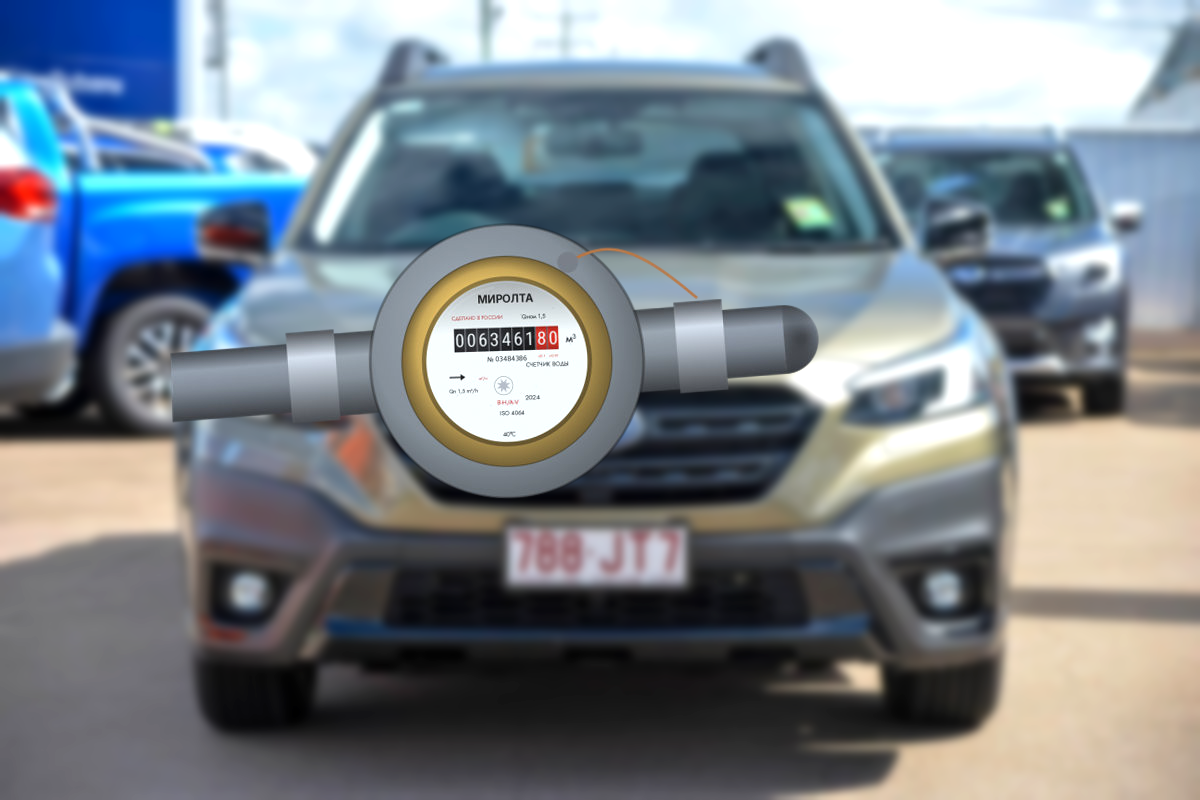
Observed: 63461.80 m³
